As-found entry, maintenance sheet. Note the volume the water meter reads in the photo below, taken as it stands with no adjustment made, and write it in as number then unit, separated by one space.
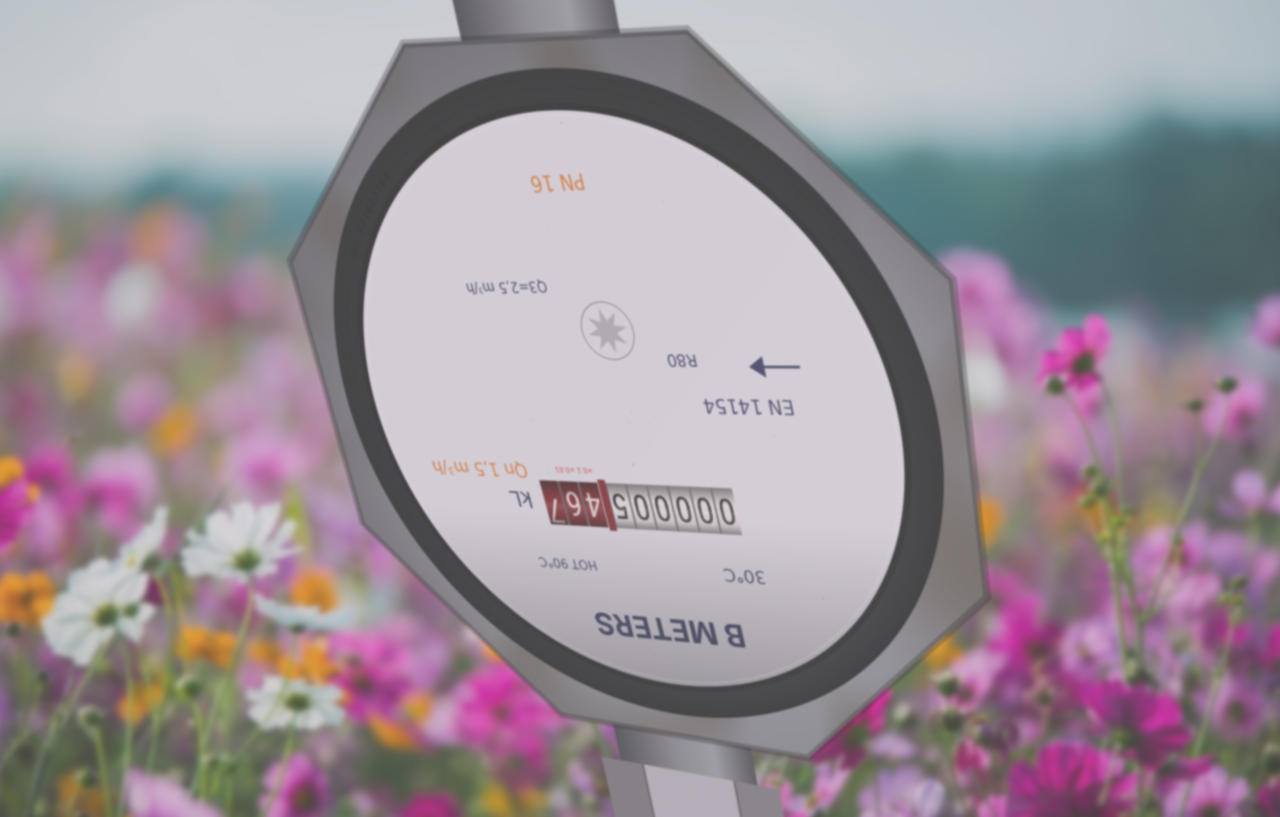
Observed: 5.467 kL
